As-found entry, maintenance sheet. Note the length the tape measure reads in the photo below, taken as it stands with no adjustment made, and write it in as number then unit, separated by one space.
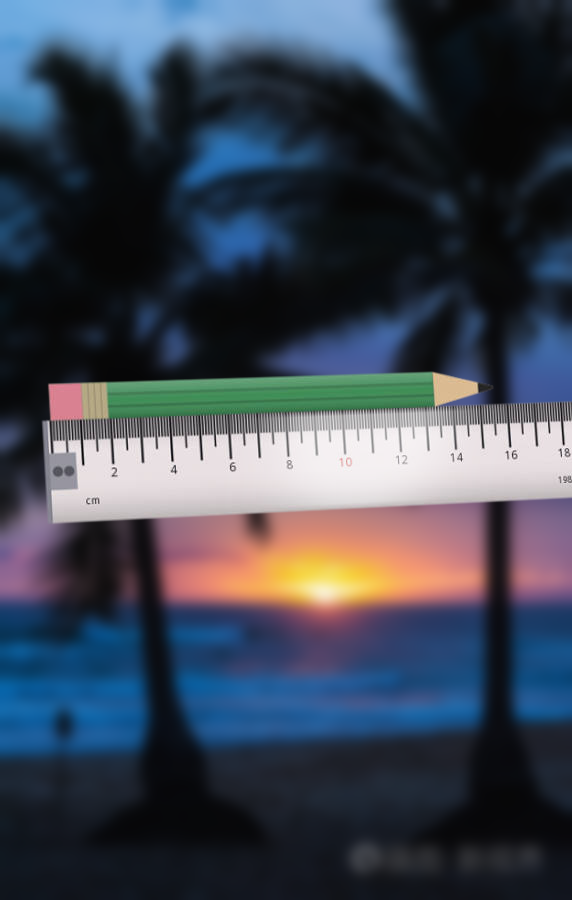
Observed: 15.5 cm
